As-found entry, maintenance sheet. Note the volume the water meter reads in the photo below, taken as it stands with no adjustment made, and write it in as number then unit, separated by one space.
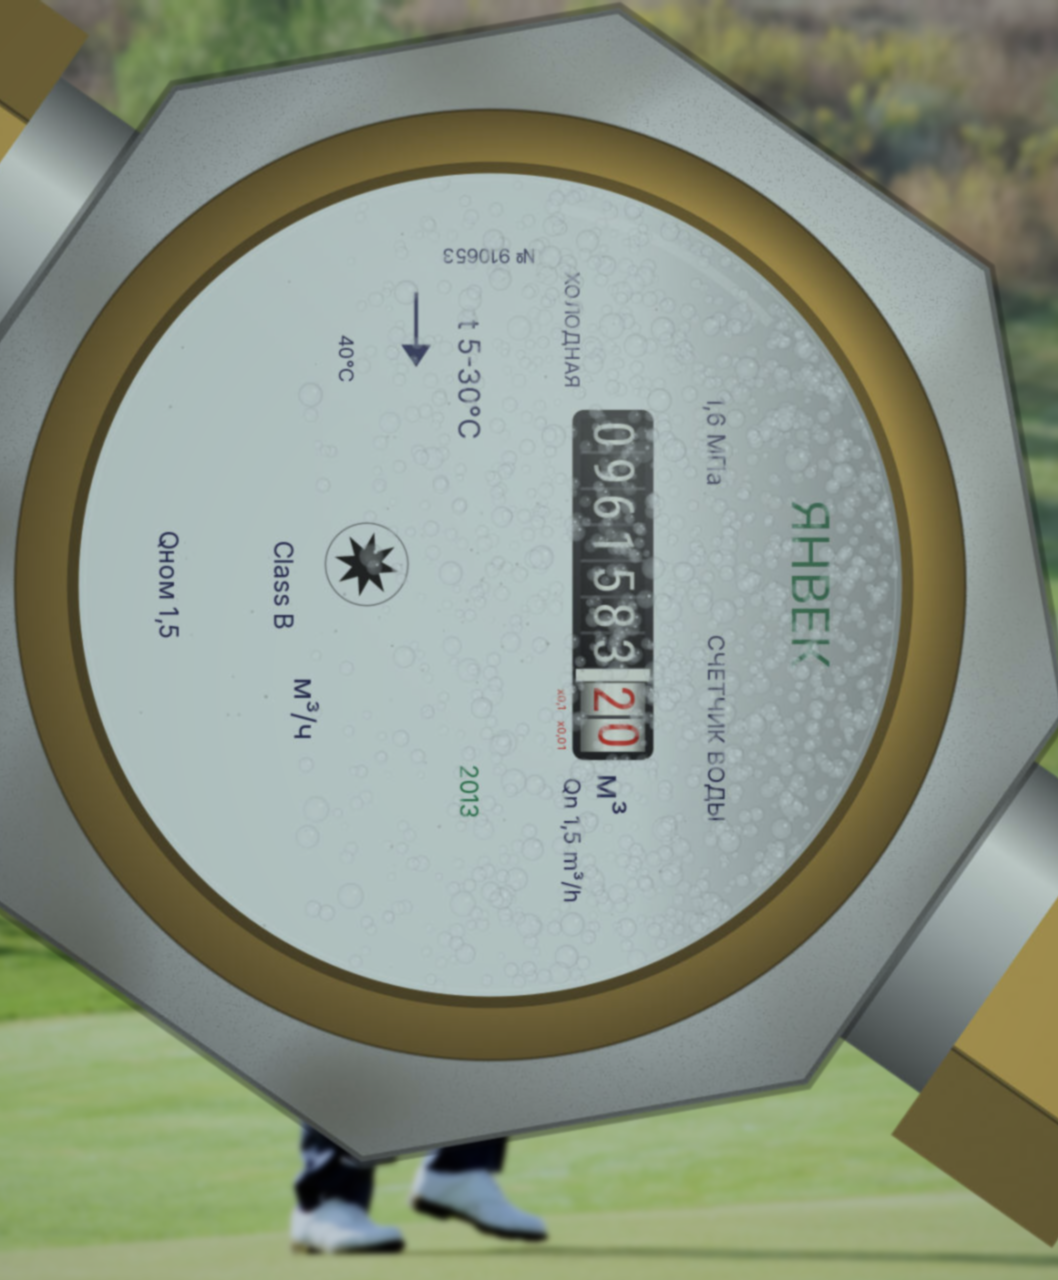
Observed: 961583.20 m³
